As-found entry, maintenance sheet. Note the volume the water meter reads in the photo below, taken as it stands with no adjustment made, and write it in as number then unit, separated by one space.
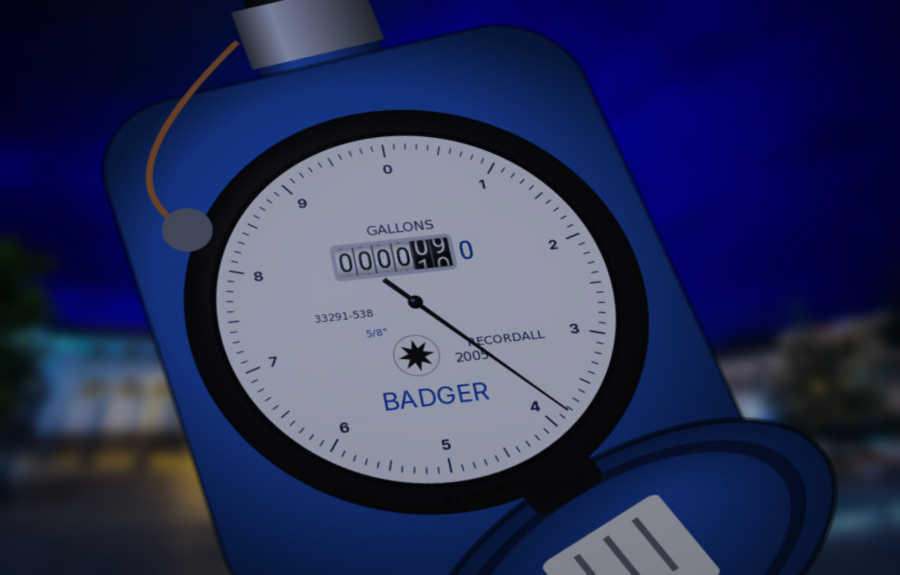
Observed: 93.8 gal
